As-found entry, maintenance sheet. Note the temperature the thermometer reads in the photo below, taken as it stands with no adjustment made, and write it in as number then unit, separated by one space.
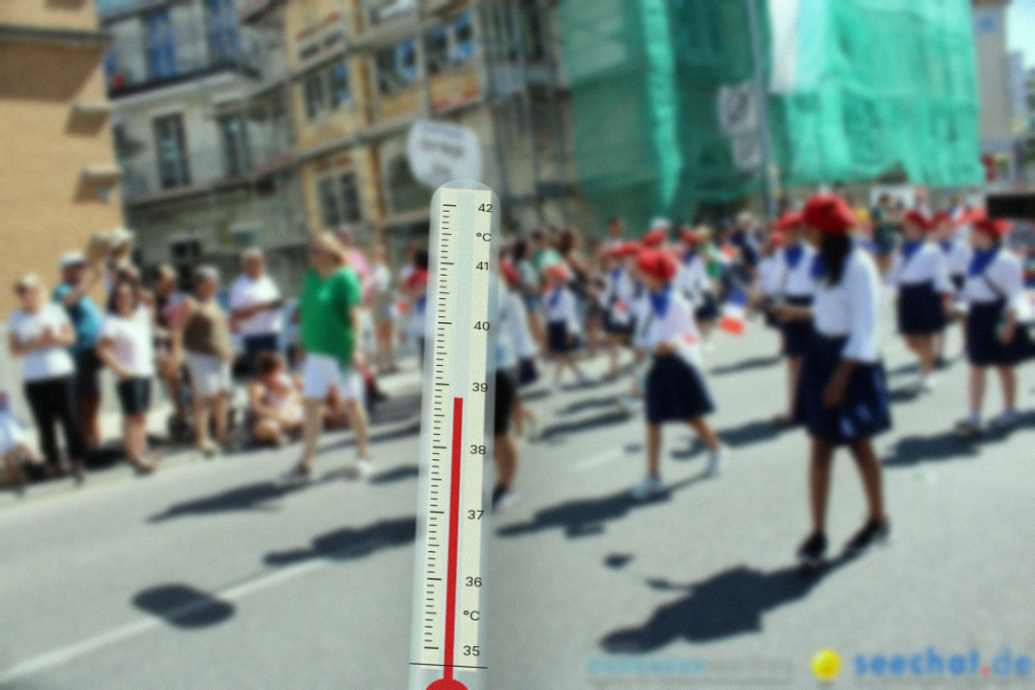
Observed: 38.8 °C
